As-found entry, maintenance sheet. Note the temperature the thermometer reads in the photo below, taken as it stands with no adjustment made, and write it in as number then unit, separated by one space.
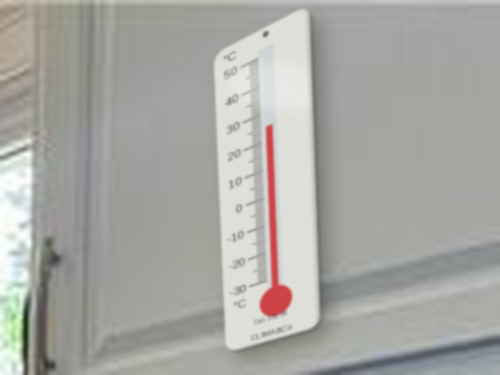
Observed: 25 °C
